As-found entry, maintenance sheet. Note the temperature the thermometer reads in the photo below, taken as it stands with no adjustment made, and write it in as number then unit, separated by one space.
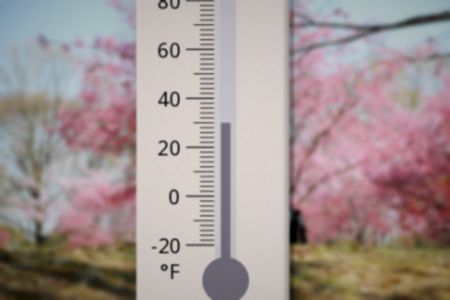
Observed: 30 °F
